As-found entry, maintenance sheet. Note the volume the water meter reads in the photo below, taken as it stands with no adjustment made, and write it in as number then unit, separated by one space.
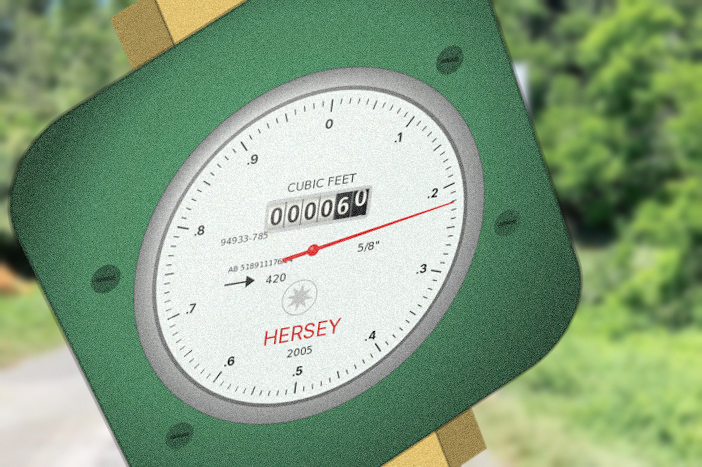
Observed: 60.22 ft³
